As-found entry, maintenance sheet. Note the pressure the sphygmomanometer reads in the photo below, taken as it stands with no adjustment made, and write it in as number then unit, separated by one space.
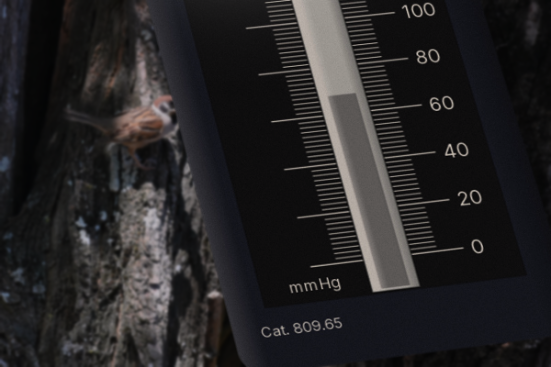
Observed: 68 mmHg
